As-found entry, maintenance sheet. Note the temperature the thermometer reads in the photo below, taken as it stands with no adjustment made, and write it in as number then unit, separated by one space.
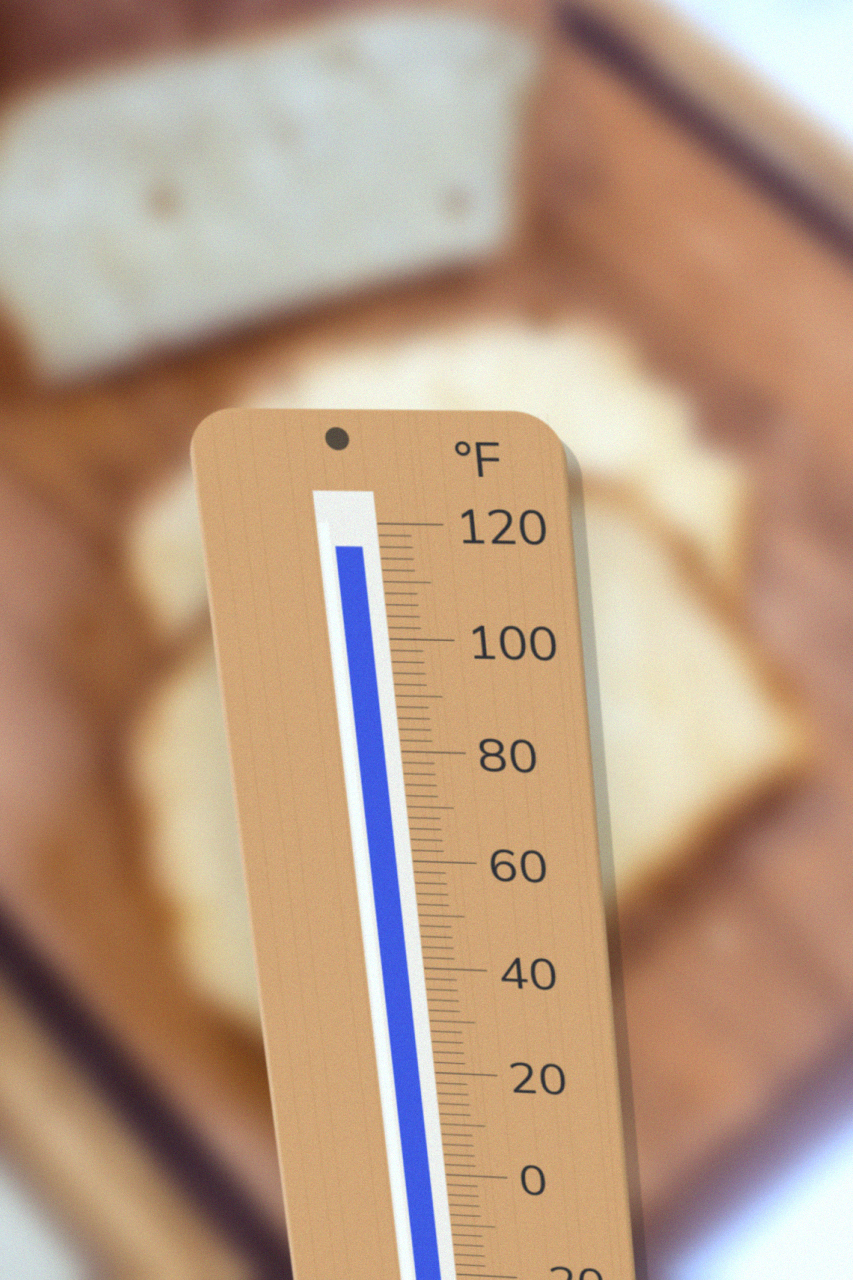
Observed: 116 °F
